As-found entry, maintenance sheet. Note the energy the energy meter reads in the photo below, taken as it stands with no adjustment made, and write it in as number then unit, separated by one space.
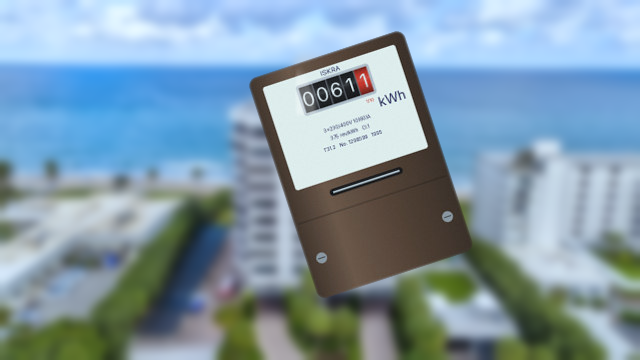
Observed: 61.1 kWh
